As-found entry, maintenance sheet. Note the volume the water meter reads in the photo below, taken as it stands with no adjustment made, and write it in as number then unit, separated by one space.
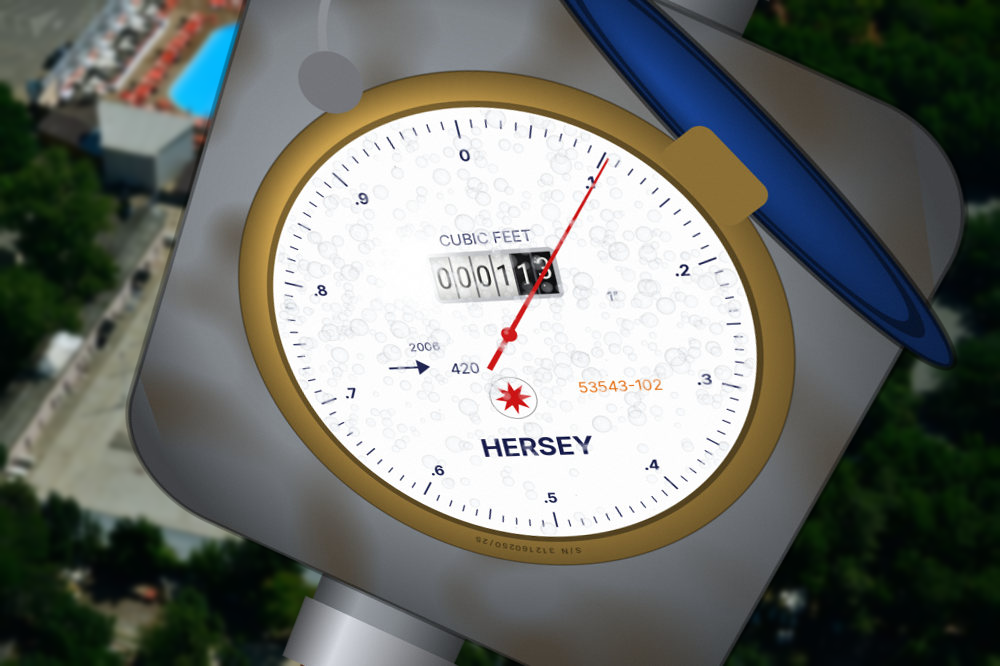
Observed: 113.10 ft³
